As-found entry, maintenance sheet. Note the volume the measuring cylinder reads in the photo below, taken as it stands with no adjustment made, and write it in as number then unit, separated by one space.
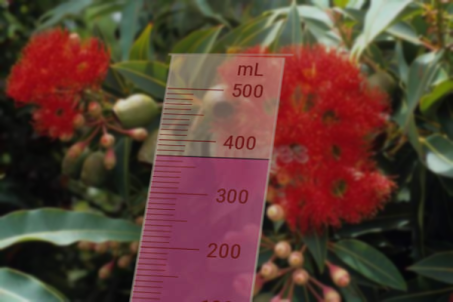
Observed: 370 mL
